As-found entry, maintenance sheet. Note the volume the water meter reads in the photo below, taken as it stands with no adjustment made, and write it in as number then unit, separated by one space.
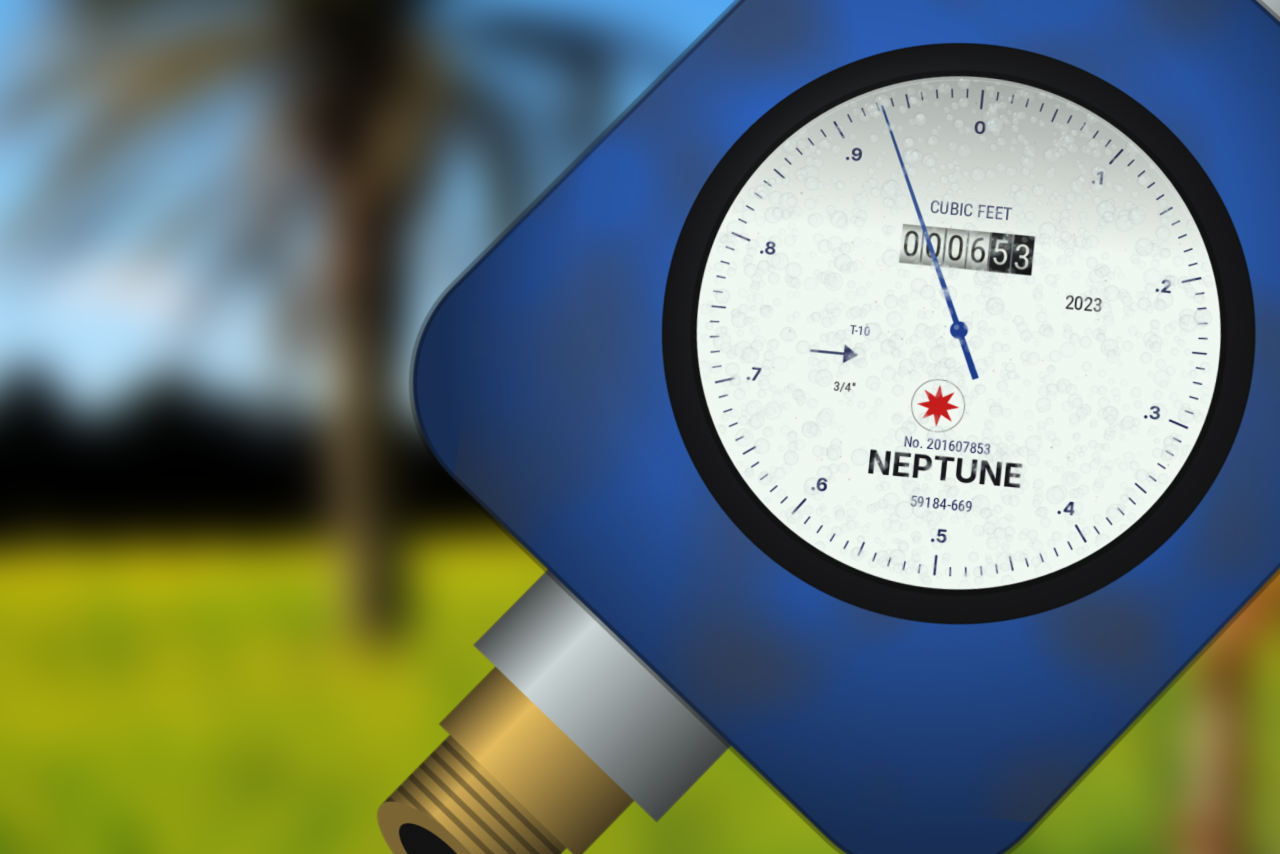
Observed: 652.93 ft³
